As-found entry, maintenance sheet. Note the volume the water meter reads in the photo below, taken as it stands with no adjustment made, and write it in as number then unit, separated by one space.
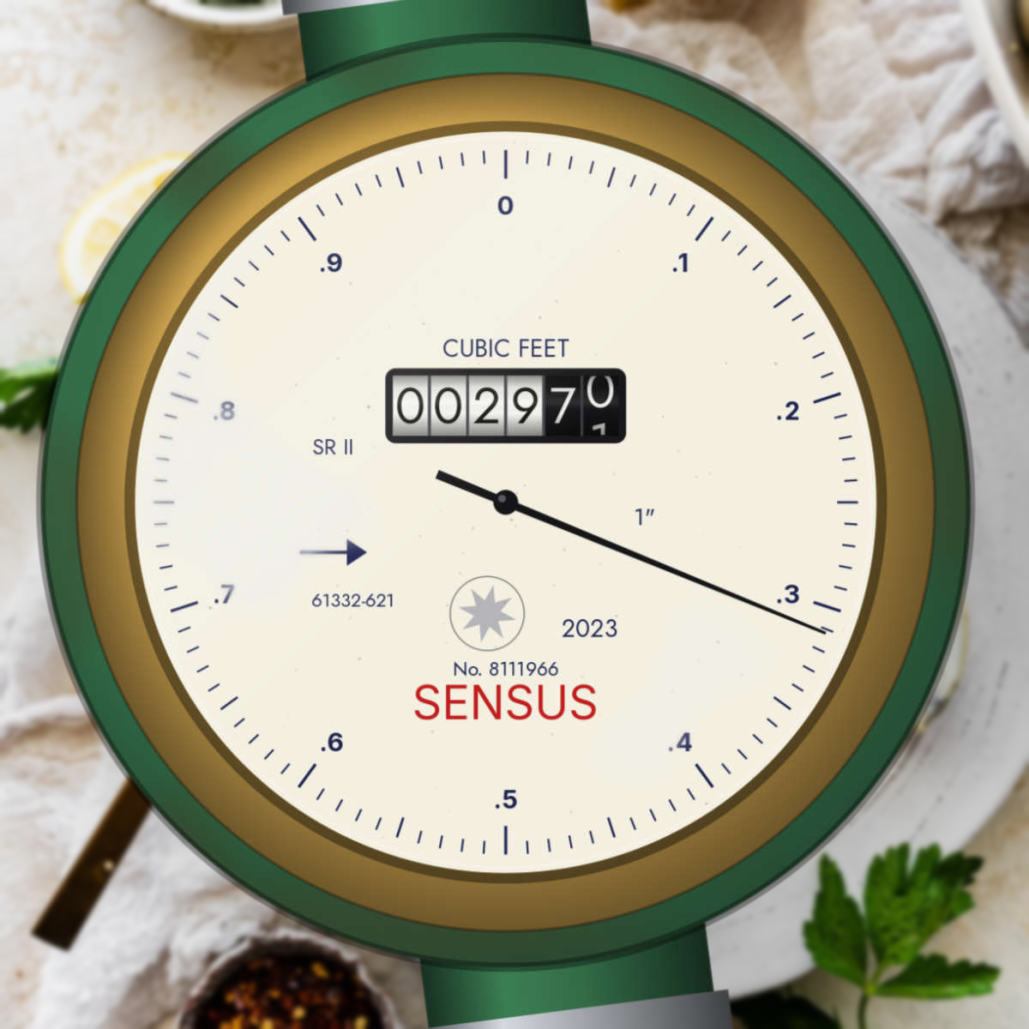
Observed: 2970.31 ft³
